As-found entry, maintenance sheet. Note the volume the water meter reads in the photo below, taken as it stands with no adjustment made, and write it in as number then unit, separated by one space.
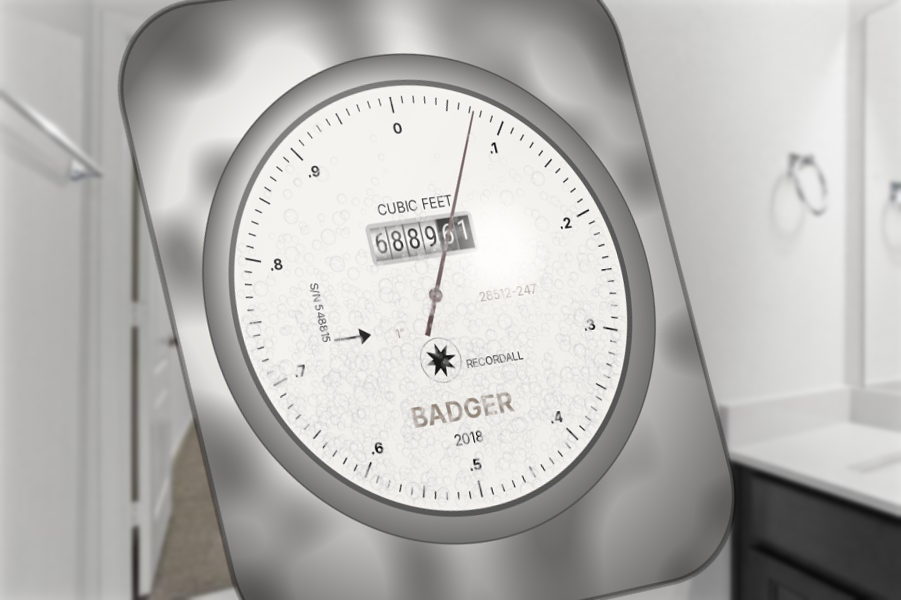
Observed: 688961.07 ft³
